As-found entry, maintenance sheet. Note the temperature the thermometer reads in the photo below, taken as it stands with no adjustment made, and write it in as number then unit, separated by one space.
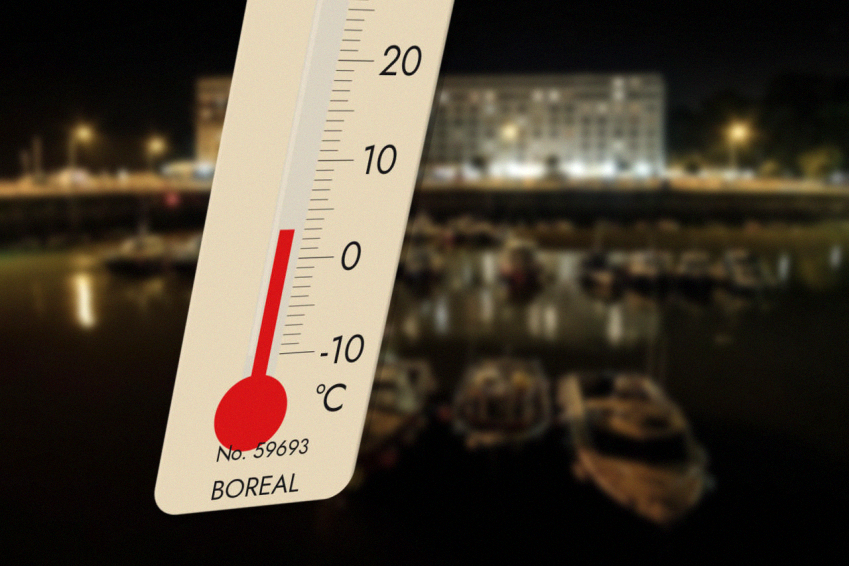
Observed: 3 °C
